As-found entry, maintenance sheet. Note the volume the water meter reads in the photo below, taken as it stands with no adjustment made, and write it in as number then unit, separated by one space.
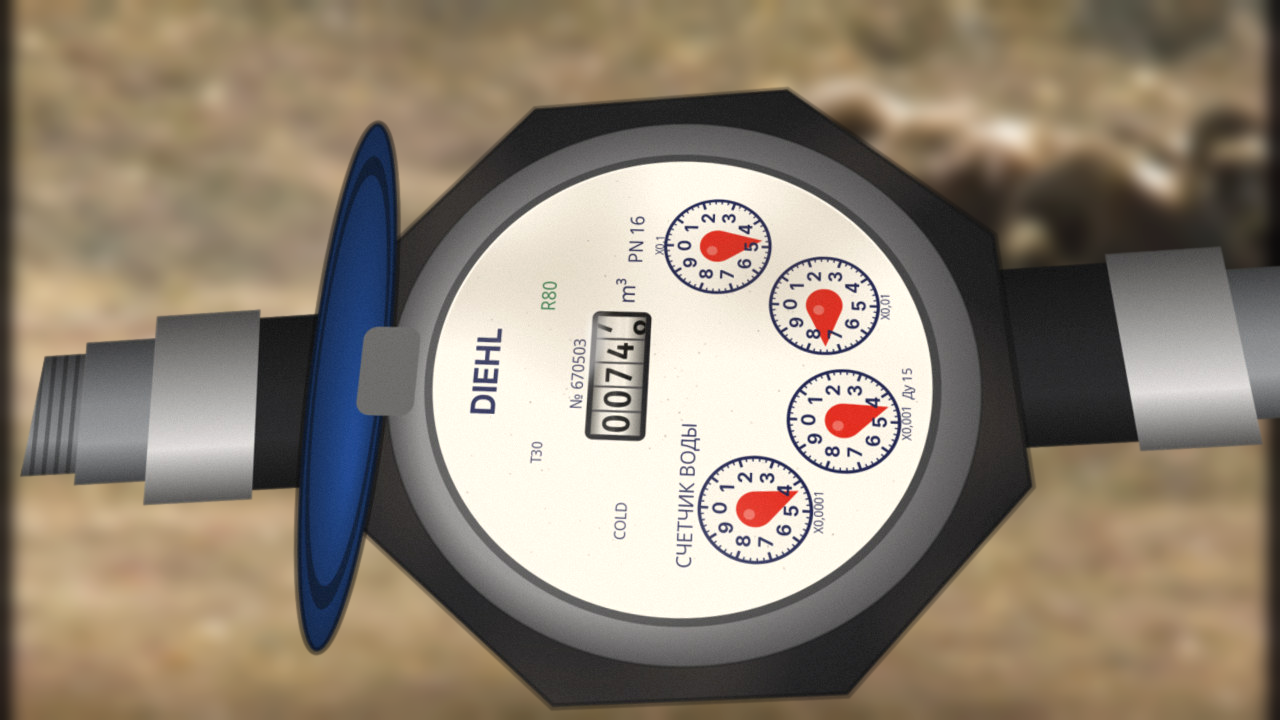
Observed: 747.4744 m³
